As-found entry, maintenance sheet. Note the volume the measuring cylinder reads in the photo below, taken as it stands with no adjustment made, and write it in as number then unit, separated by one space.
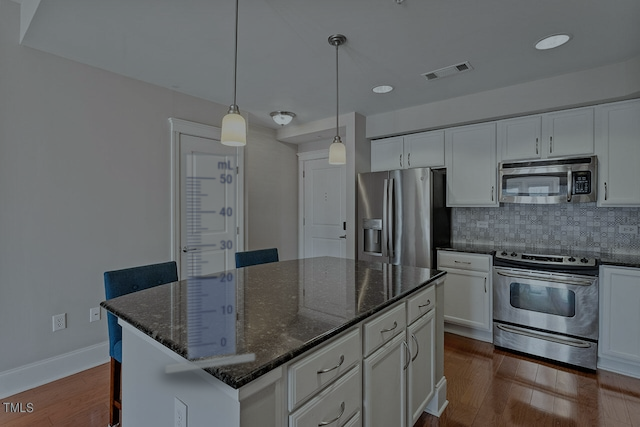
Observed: 20 mL
